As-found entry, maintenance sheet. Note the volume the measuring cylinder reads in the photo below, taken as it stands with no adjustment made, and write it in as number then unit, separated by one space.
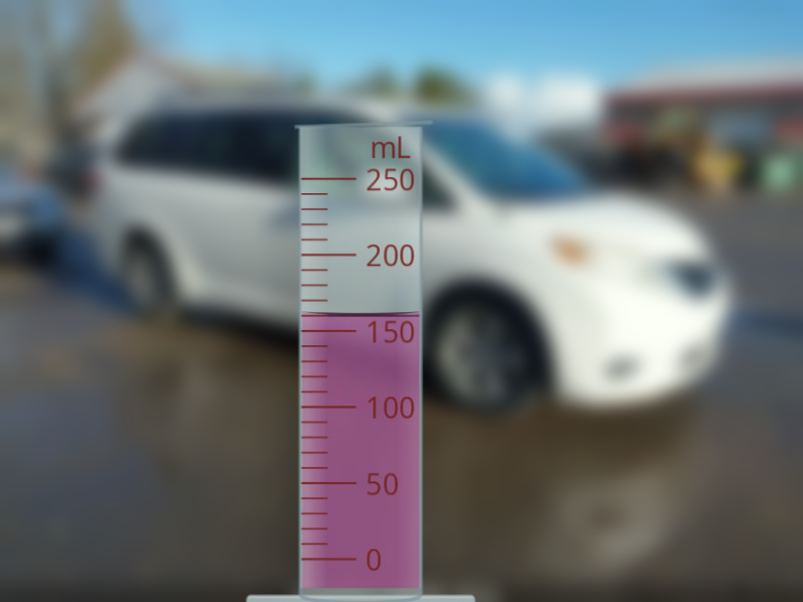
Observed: 160 mL
